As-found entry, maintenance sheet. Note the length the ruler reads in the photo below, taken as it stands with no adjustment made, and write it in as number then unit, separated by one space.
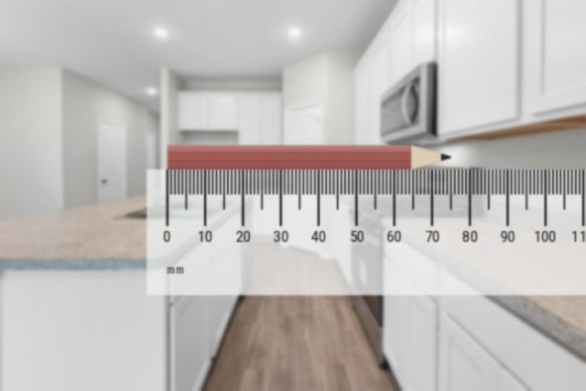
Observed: 75 mm
